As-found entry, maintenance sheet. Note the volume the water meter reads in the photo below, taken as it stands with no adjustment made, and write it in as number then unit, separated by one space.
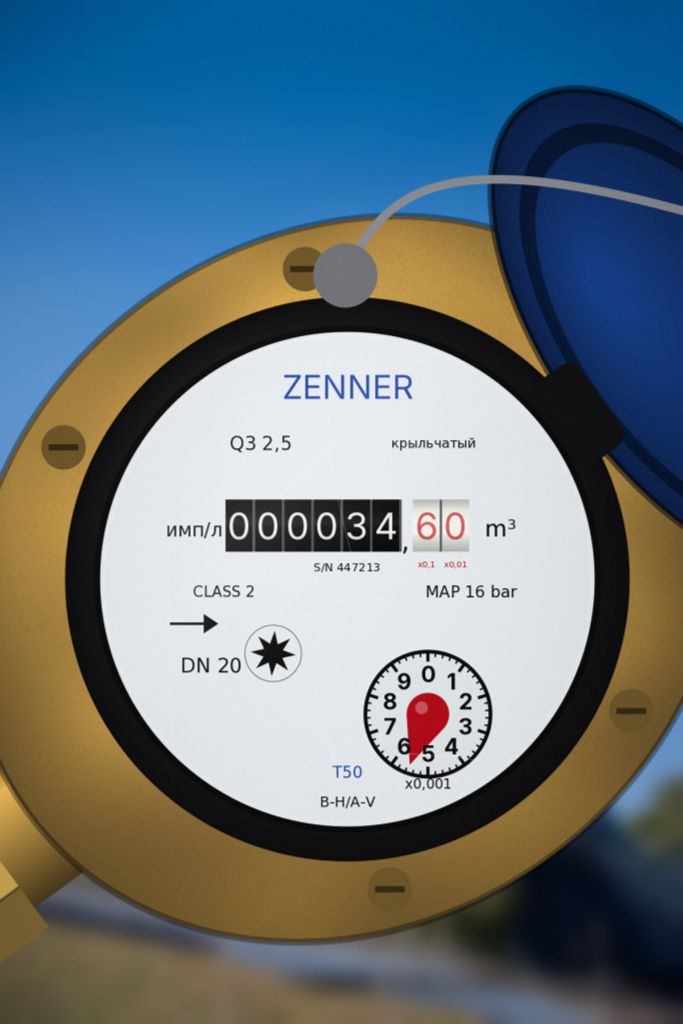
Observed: 34.605 m³
